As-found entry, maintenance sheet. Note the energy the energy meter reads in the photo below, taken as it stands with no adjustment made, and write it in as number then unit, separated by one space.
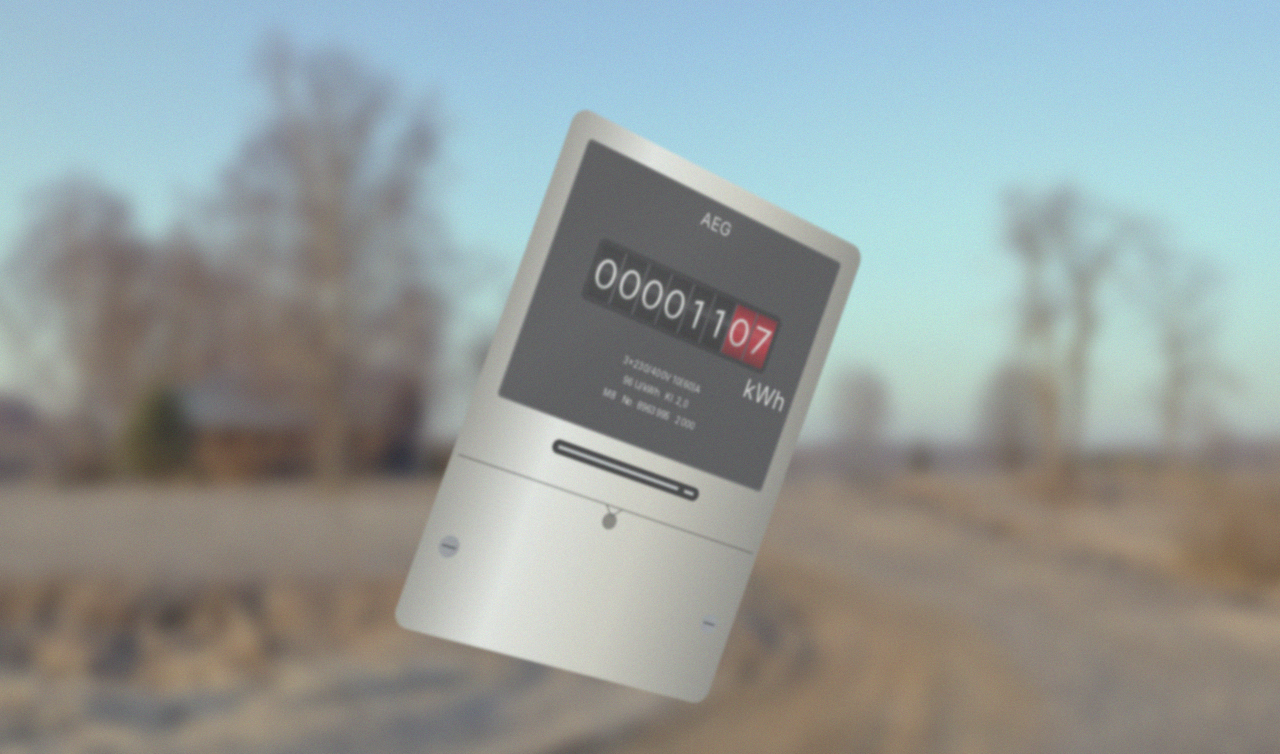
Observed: 11.07 kWh
